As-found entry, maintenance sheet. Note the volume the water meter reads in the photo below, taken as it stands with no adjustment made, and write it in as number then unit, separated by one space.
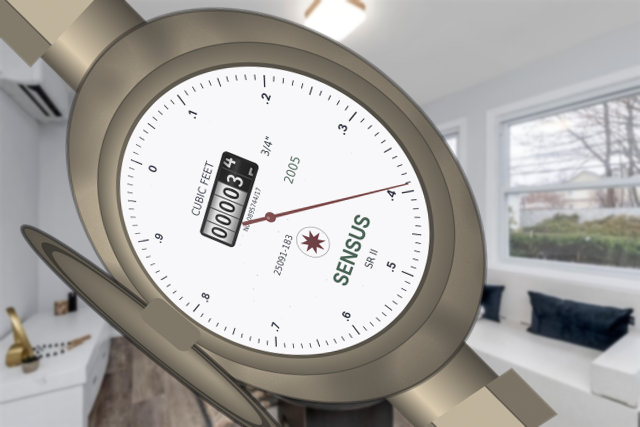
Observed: 34.39 ft³
